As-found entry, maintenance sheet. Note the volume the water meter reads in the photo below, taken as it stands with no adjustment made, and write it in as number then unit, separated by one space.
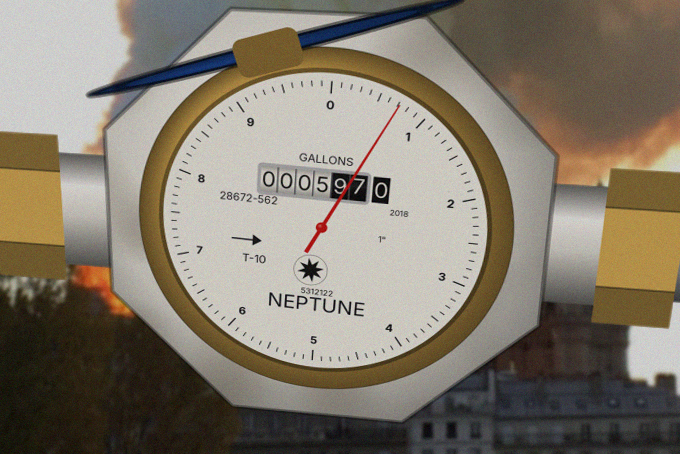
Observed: 5970.7 gal
